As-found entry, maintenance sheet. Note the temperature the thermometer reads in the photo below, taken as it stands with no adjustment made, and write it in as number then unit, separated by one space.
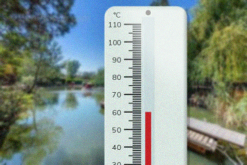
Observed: 60 °C
